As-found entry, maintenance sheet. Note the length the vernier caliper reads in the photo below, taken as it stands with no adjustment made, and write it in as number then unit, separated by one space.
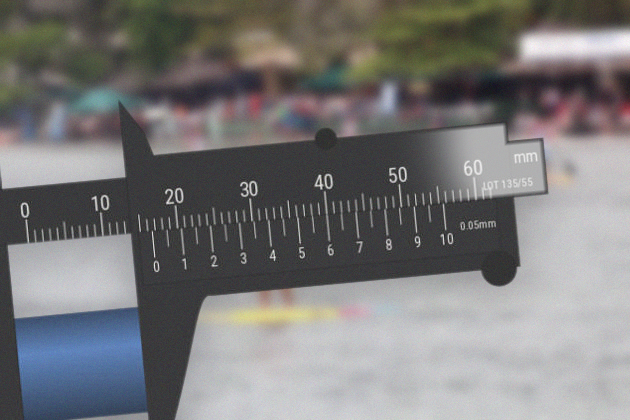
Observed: 16.6 mm
